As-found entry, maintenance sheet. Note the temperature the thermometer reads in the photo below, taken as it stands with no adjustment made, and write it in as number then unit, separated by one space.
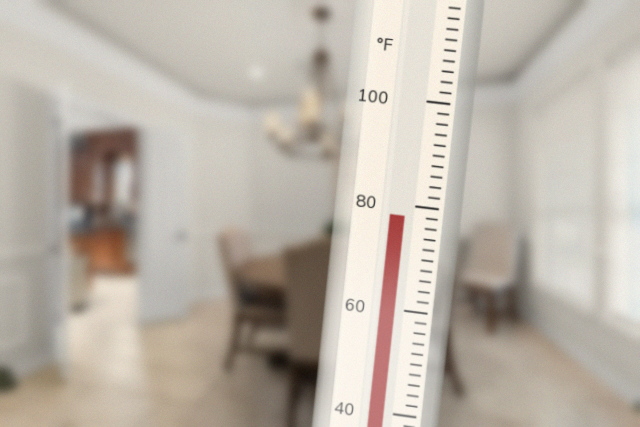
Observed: 78 °F
